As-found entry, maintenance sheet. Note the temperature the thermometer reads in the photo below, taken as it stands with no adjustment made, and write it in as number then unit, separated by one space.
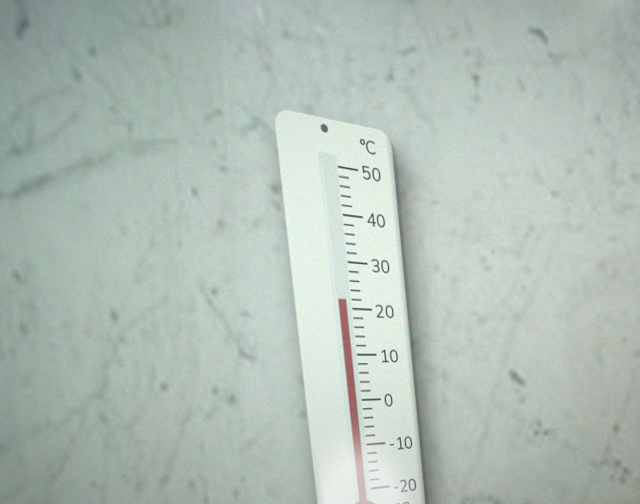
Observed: 22 °C
